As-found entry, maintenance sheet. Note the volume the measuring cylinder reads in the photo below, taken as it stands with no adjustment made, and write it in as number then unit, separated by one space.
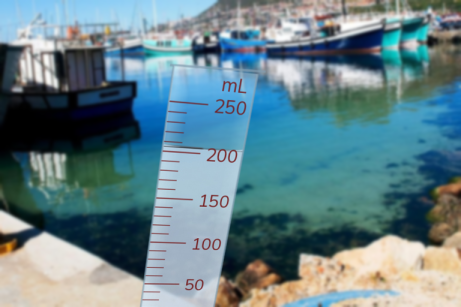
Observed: 205 mL
